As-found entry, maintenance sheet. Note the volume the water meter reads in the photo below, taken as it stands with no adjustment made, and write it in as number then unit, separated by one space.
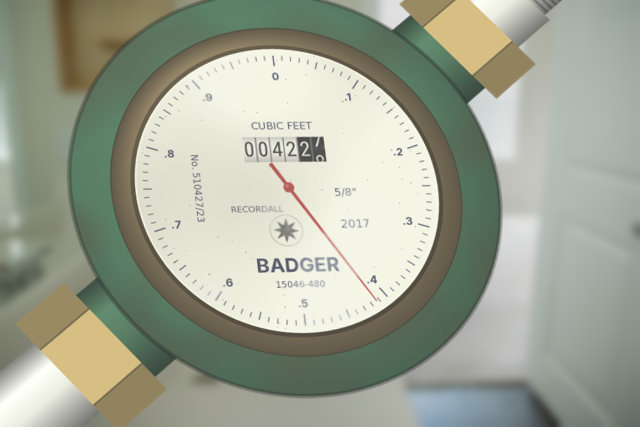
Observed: 4227.41 ft³
